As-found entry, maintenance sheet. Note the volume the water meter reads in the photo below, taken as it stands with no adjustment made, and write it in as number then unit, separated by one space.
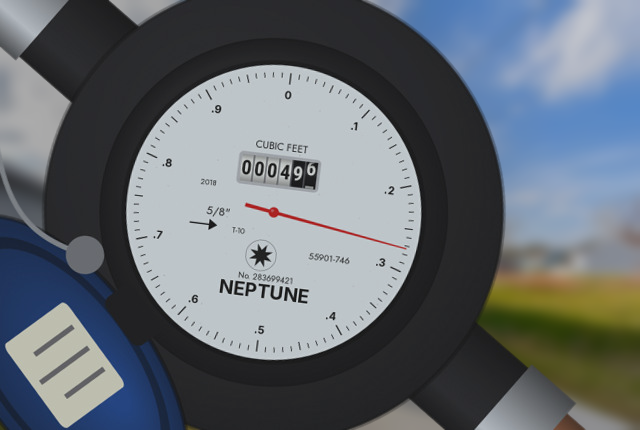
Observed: 496.27 ft³
